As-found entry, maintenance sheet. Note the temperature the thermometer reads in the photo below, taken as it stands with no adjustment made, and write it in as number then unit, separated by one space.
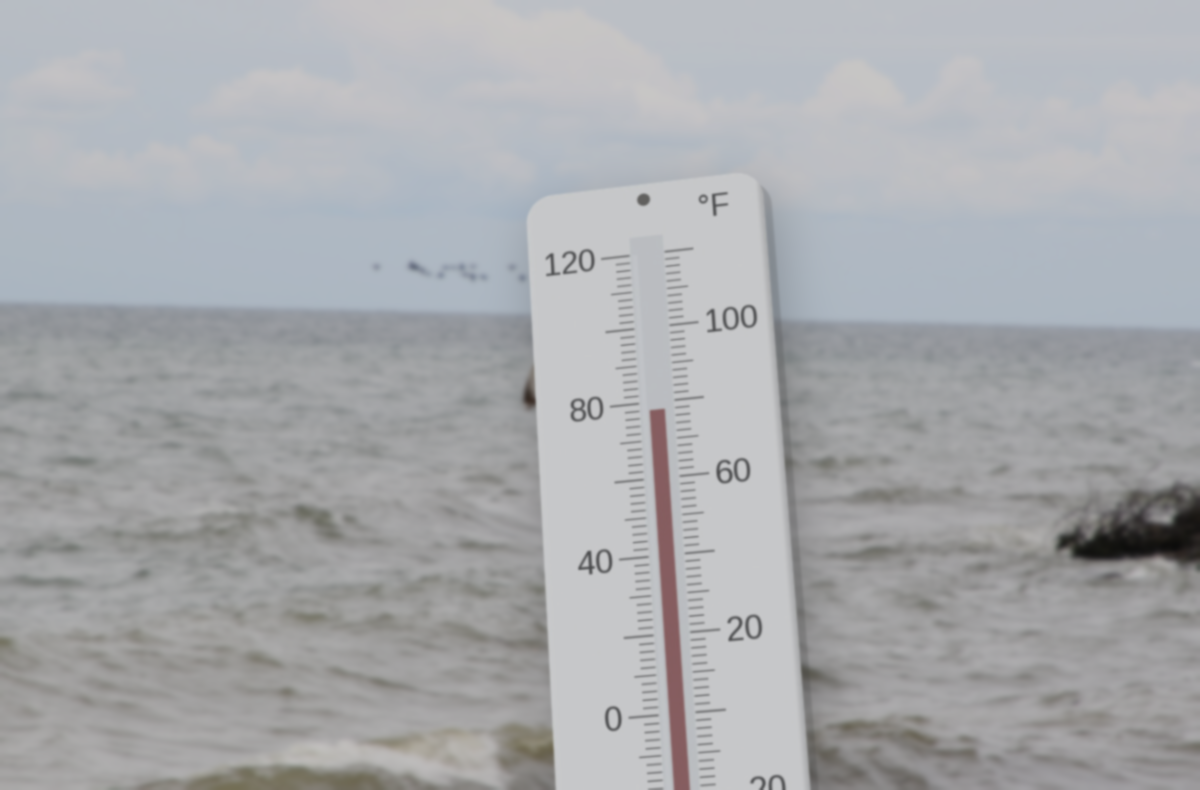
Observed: 78 °F
